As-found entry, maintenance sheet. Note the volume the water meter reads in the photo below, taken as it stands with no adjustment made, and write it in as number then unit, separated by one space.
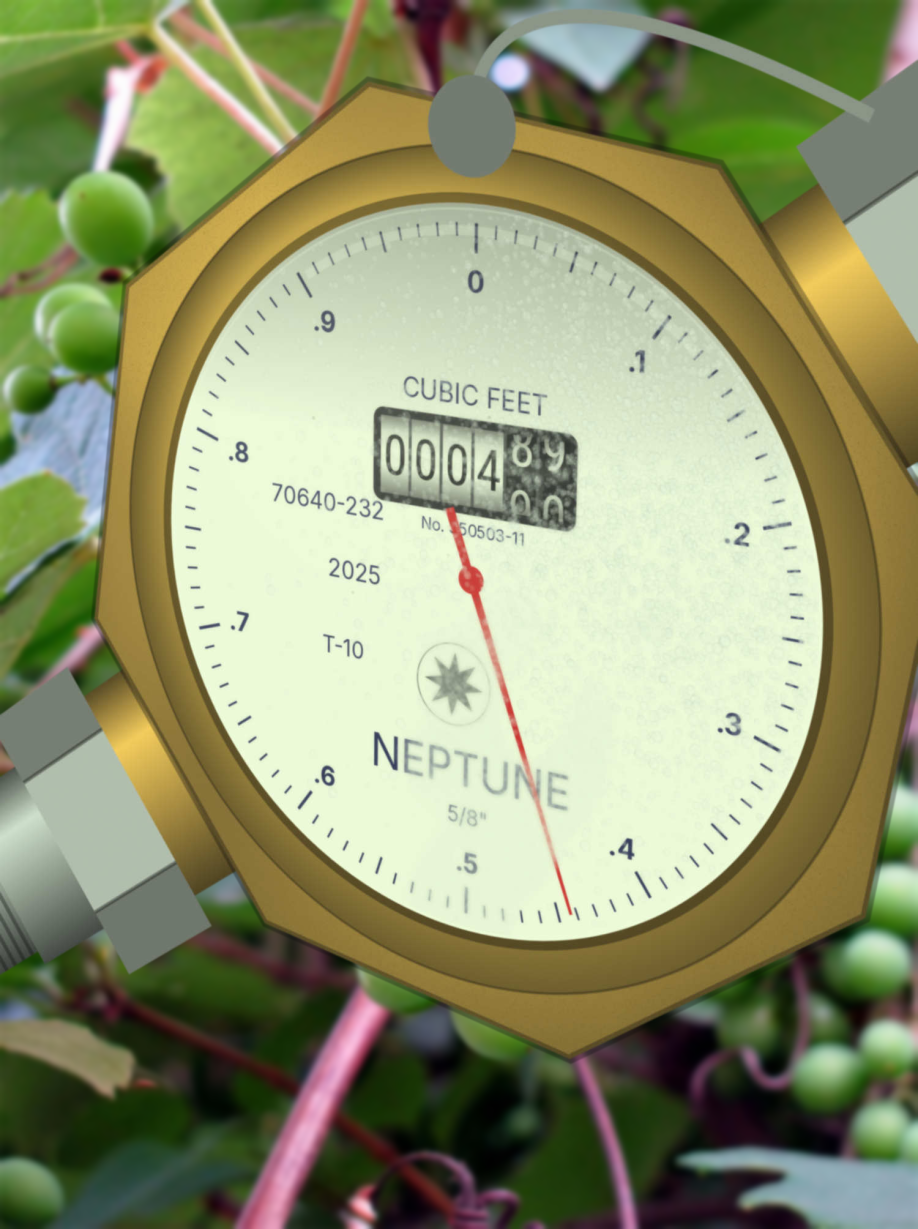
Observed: 489.44 ft³
